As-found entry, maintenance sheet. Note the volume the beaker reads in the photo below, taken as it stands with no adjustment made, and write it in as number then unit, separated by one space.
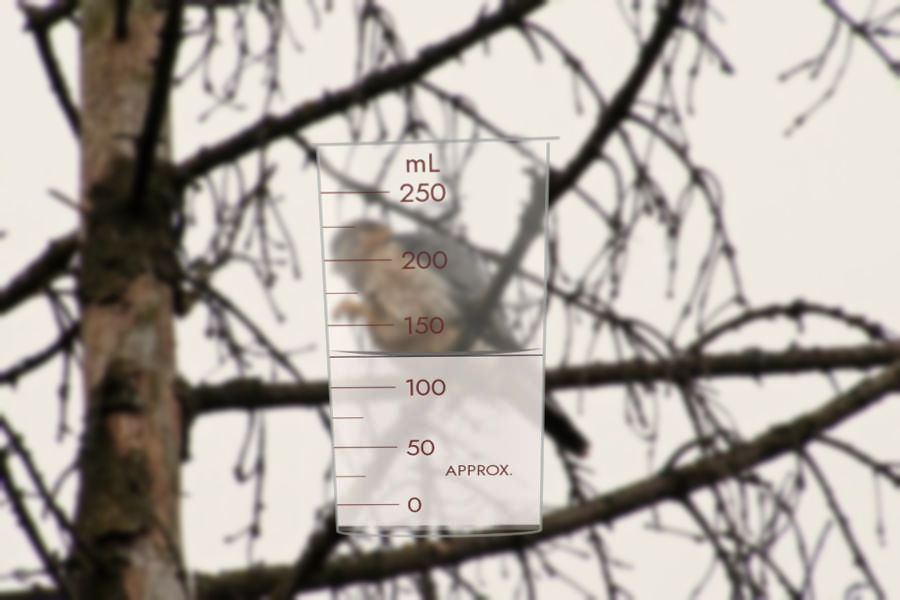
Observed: 125 mL
